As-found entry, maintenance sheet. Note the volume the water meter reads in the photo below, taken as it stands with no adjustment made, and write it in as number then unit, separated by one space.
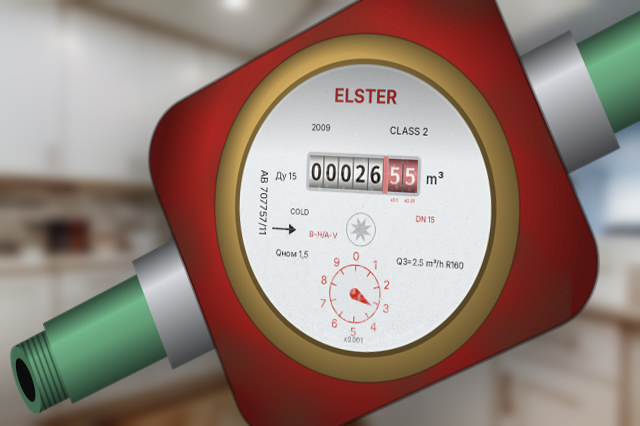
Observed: 26.553 m³
